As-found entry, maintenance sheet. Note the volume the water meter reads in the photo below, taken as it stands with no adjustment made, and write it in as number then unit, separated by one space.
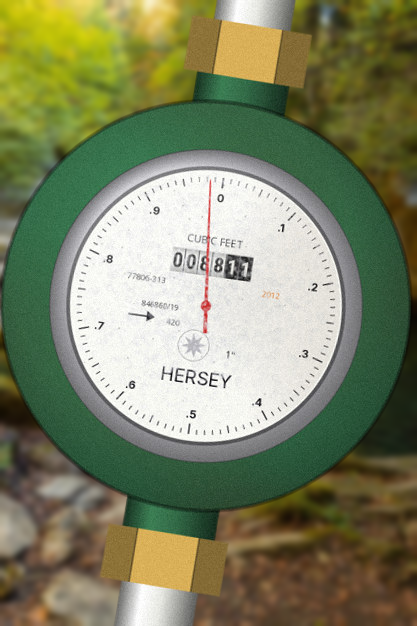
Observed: 8810.98 ft³
